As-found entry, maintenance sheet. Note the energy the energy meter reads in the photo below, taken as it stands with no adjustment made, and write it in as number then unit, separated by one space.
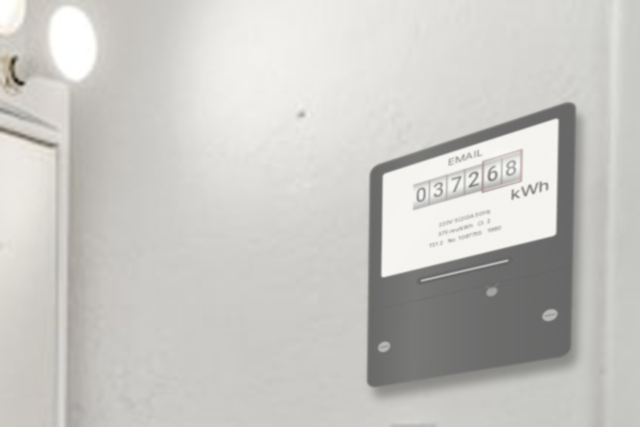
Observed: 372.68 kWh
